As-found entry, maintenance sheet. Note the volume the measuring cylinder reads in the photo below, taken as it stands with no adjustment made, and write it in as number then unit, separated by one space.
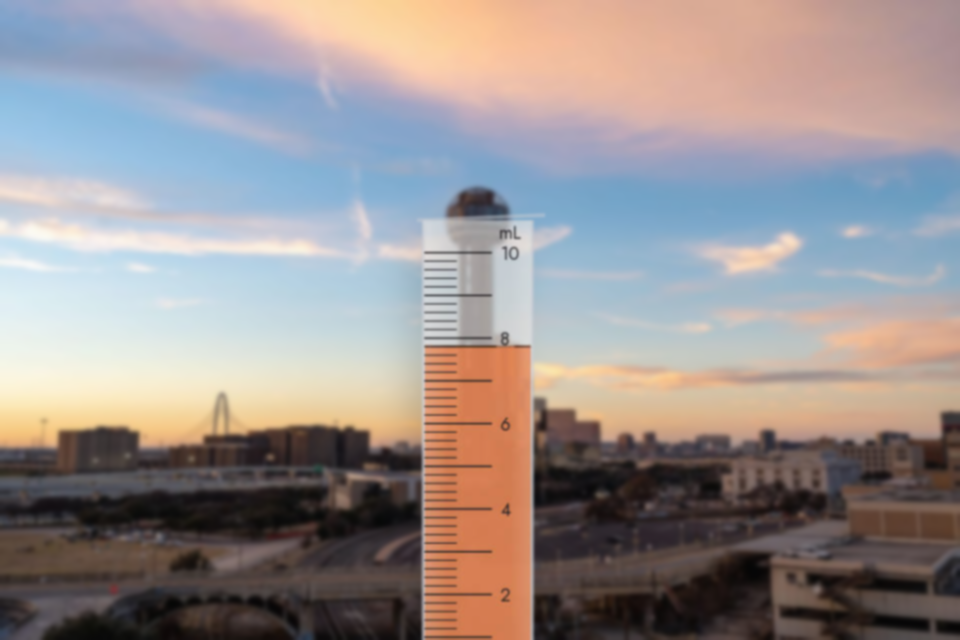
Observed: 7.8 mL
